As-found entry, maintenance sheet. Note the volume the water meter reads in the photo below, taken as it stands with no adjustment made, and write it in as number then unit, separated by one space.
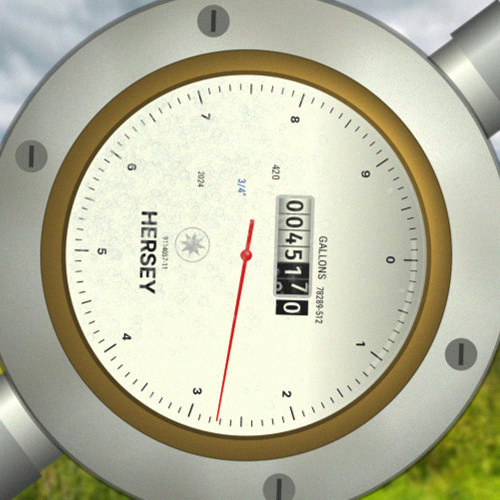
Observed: 45172.7 gal
